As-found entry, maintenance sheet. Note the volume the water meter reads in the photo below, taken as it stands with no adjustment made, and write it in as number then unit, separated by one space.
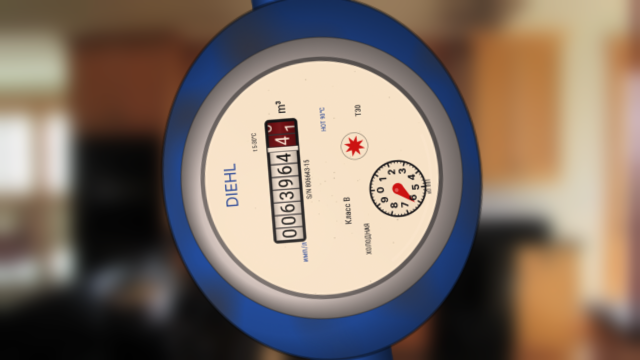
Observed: 63964.406 m³
